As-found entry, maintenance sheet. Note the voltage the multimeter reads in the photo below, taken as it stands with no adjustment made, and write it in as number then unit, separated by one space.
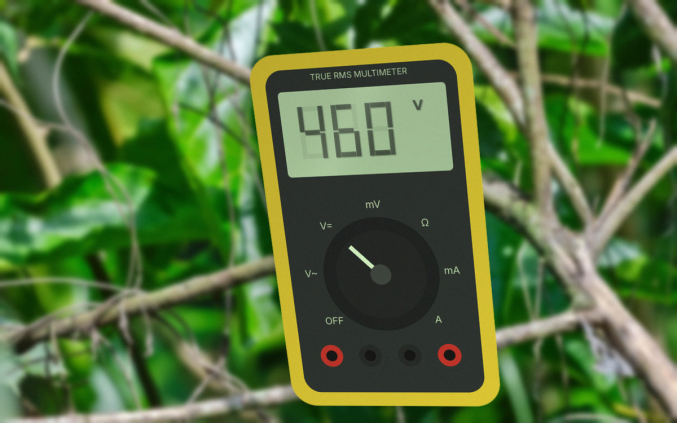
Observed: 460 V
